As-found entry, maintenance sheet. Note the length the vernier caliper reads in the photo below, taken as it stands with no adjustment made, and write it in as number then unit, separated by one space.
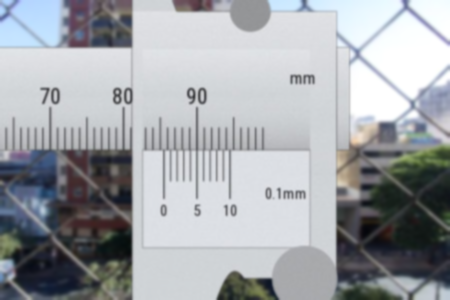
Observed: 85.5 mm
